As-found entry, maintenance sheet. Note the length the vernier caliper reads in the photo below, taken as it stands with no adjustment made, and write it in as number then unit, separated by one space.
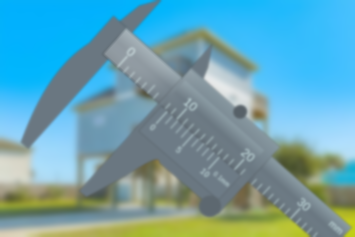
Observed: 8.4 mm
